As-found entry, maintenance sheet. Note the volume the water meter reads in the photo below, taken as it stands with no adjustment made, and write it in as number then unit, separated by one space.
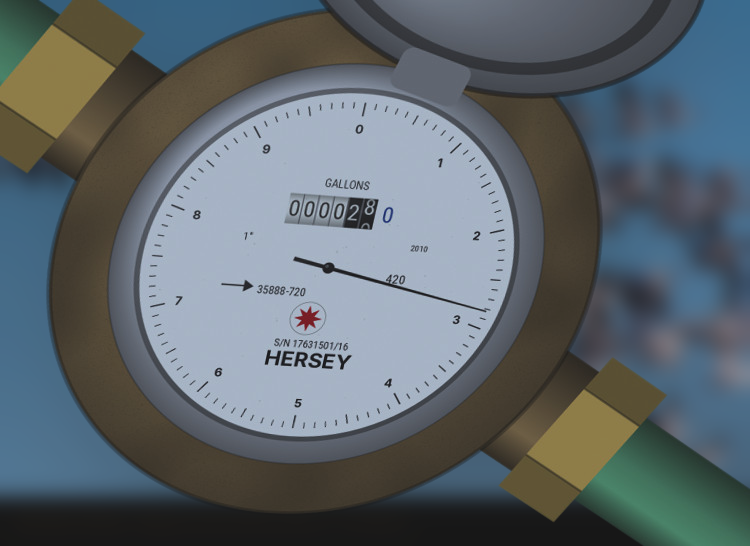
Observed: 282.8 gal
